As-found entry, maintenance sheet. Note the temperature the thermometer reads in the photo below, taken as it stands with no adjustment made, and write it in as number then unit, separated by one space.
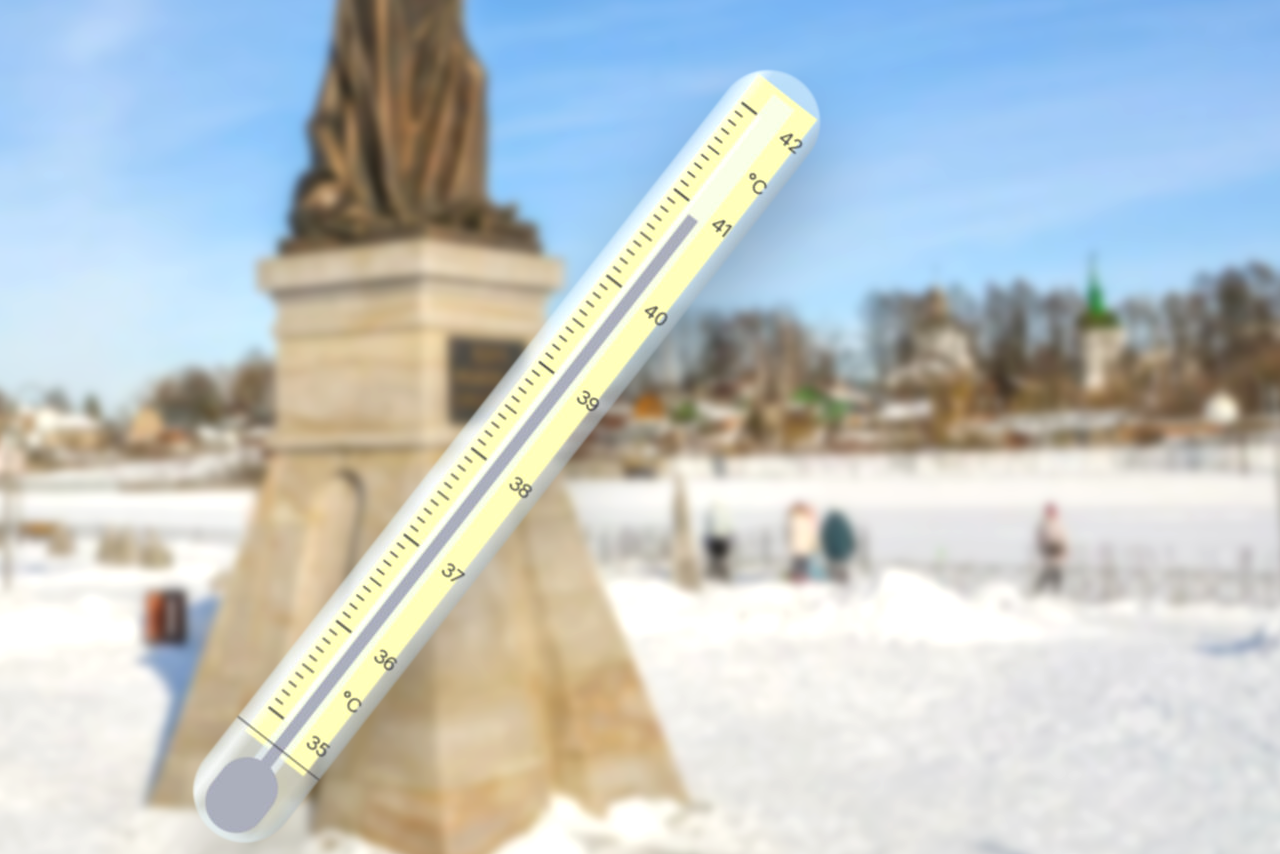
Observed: 40.9 °C
